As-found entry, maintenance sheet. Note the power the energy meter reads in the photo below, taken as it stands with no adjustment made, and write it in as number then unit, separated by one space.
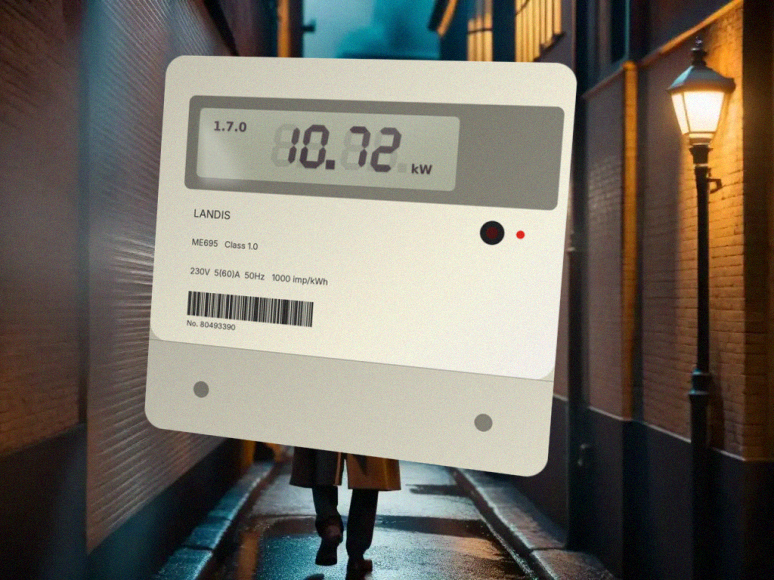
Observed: 10.72 kW
